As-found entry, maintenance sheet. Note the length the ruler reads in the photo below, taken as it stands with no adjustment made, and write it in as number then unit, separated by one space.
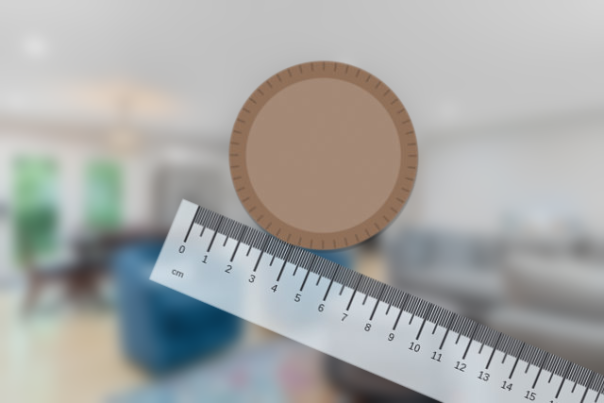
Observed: 7.5 cm
